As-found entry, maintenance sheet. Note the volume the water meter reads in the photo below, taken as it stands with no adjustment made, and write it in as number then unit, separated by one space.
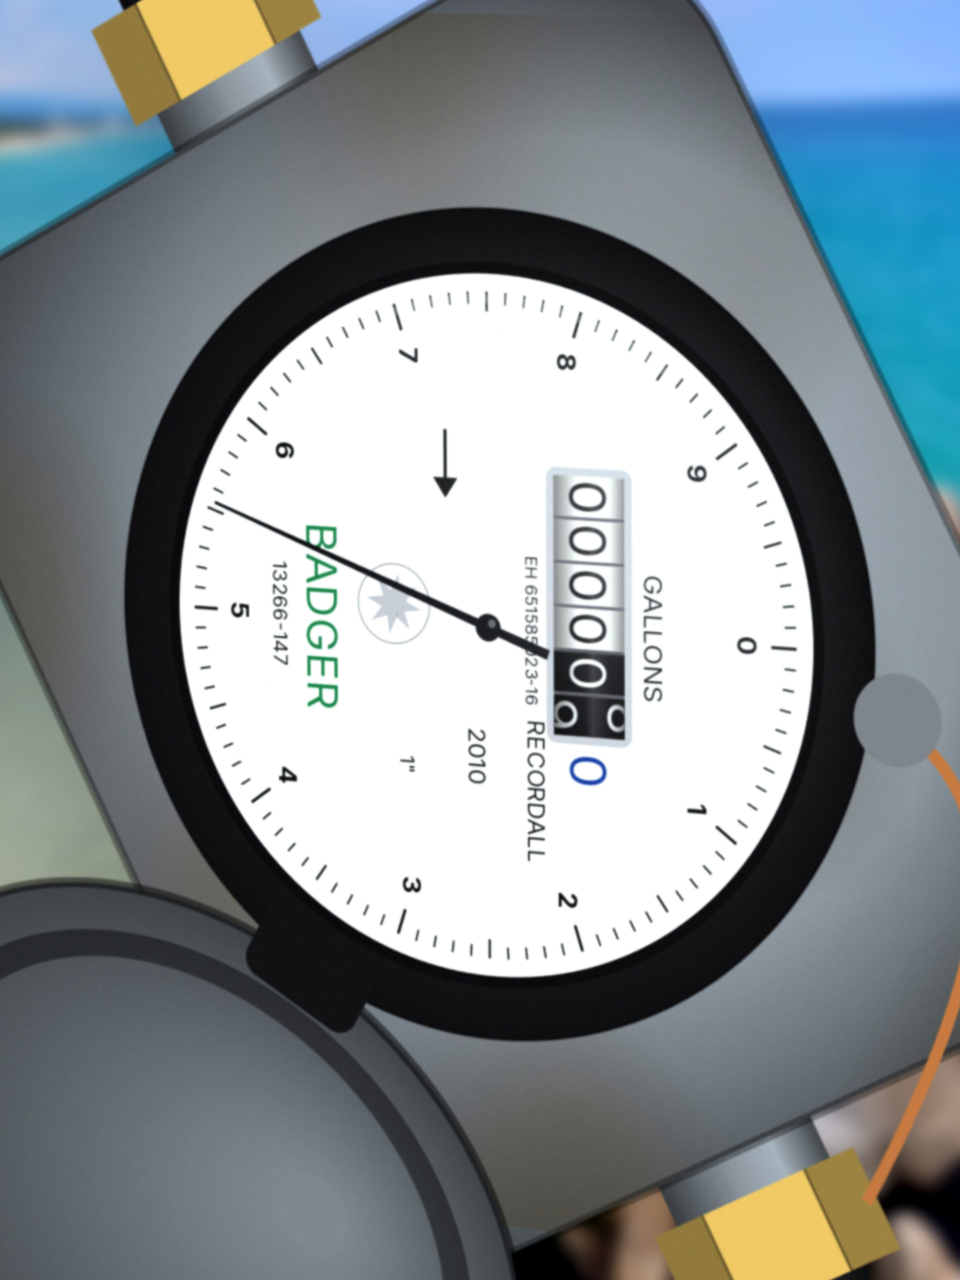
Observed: 85.5 gal
